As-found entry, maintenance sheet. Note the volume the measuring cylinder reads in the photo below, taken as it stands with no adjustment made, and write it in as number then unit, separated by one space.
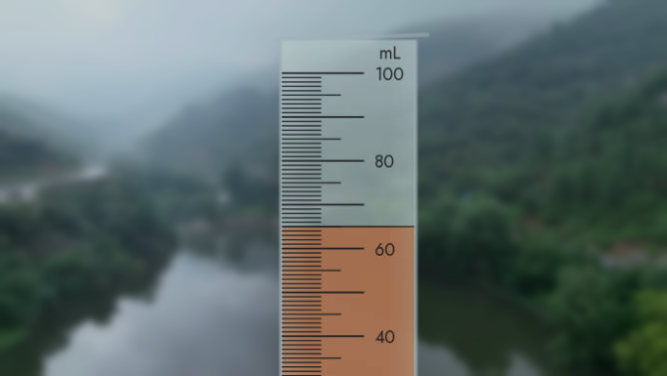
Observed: 65 mL
